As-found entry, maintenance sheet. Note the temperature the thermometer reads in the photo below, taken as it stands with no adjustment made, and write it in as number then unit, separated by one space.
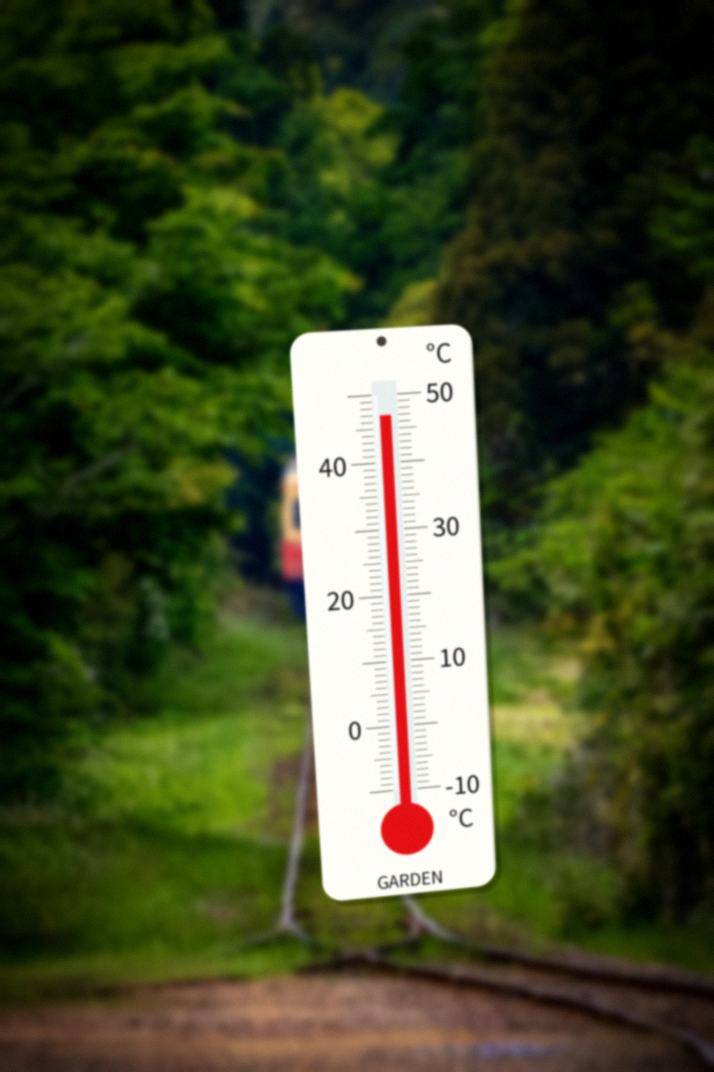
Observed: 47 °C
